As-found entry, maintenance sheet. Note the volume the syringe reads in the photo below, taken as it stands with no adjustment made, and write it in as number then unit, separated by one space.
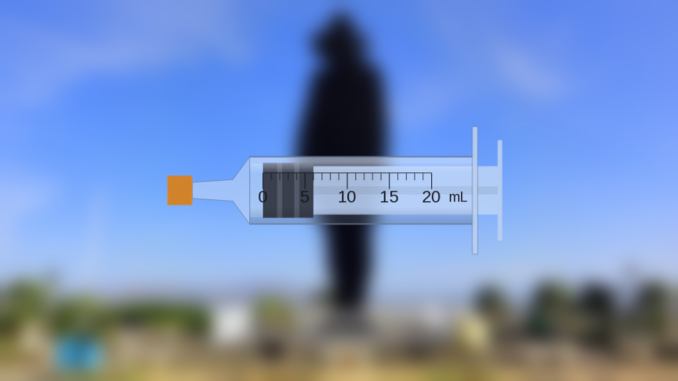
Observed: 0 mL
